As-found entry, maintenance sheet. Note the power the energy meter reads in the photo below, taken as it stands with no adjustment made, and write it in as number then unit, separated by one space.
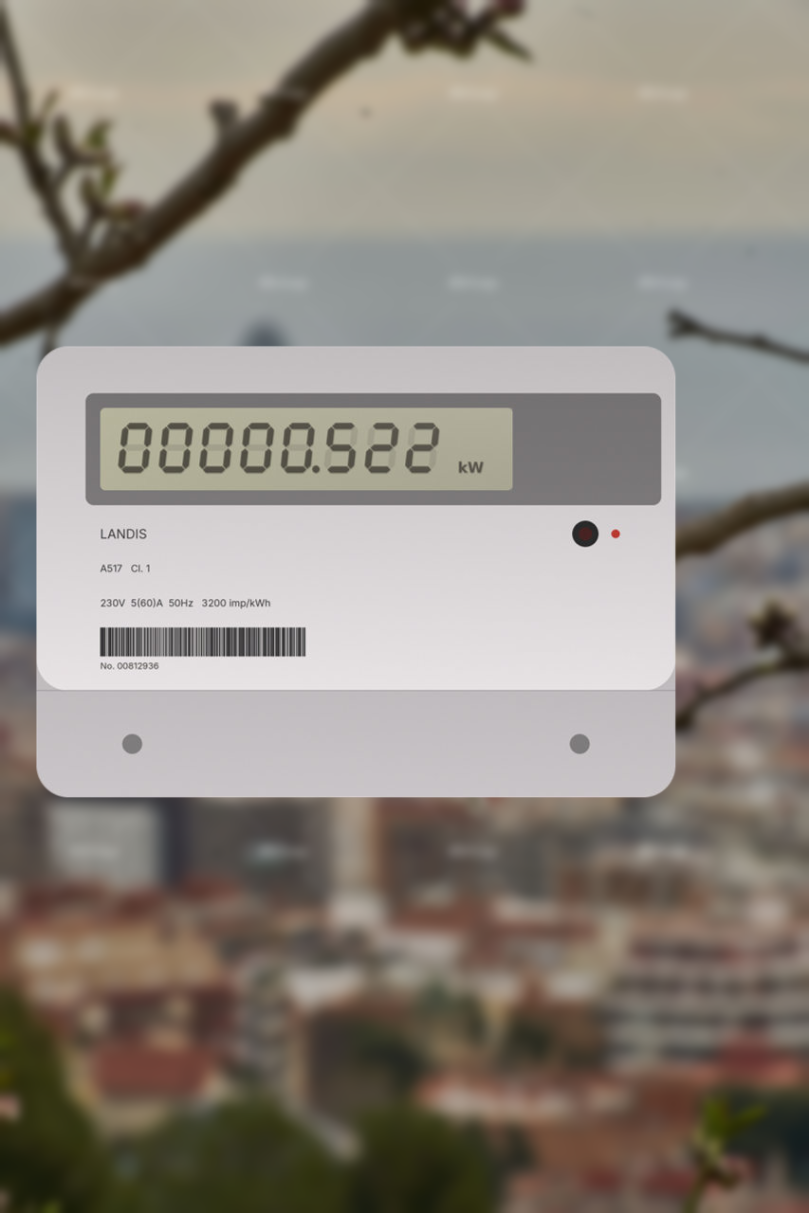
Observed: 0.522 kW
